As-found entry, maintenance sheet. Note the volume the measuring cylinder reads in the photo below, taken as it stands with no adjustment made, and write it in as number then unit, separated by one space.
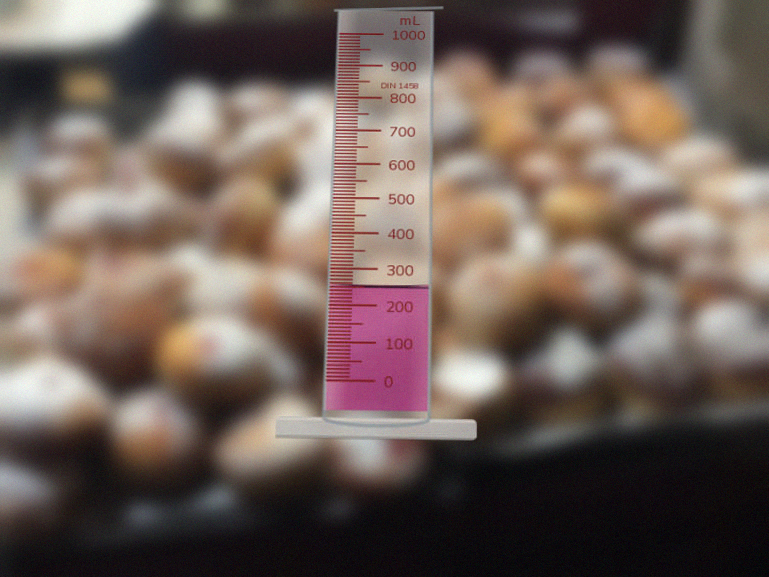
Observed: 250 mL
